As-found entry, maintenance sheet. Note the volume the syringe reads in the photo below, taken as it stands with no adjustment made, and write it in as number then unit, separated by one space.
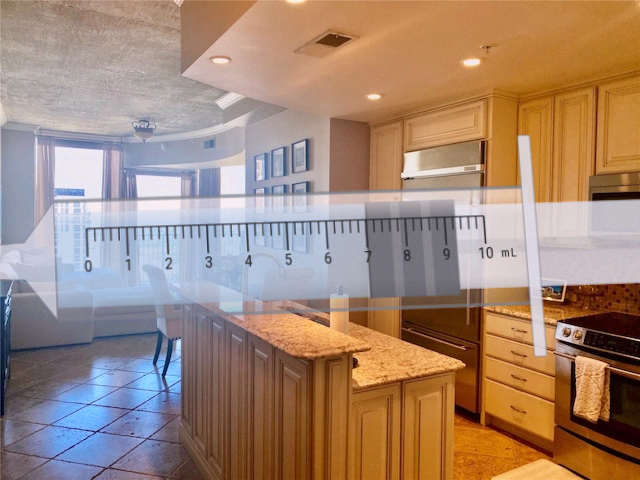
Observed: 7 mL
